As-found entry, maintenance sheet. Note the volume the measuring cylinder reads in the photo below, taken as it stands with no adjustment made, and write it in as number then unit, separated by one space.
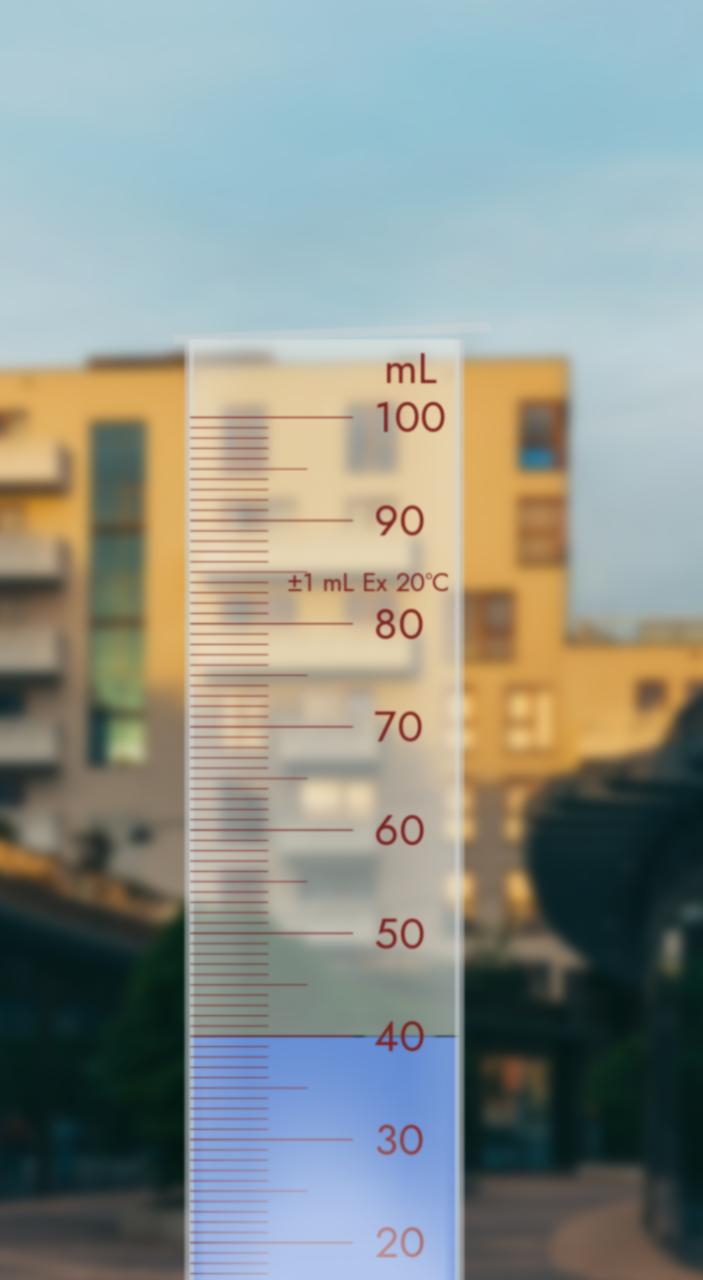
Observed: 40 mL
